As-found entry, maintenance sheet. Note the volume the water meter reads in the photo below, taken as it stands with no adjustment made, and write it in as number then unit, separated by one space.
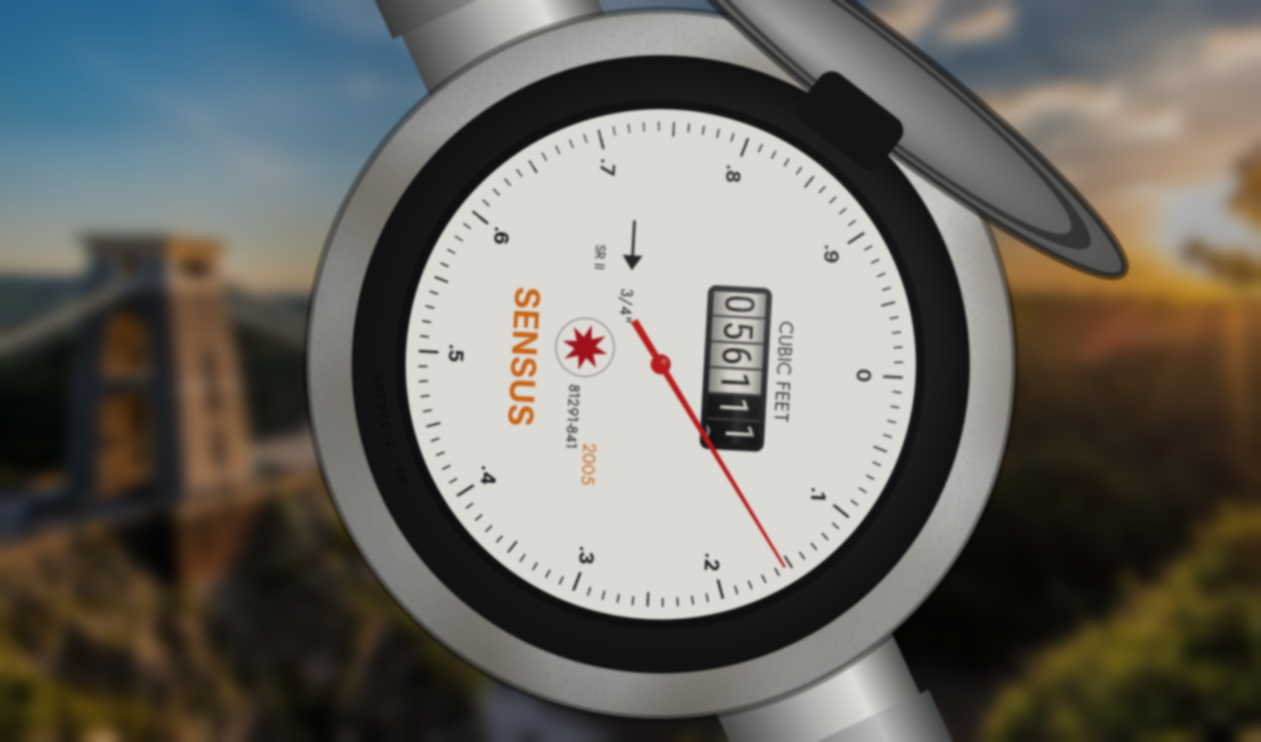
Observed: 56111.15 ft³
